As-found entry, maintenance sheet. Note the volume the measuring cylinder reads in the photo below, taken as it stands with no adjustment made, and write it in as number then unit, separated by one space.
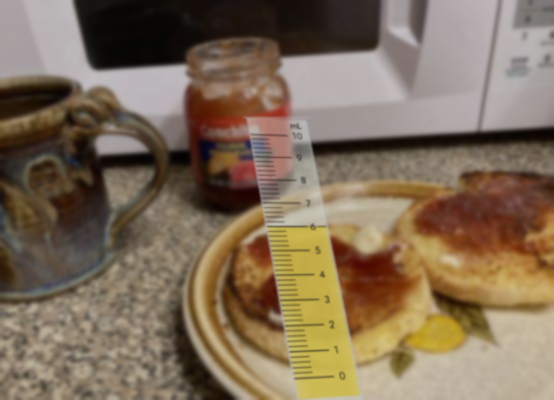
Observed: 6 mL
